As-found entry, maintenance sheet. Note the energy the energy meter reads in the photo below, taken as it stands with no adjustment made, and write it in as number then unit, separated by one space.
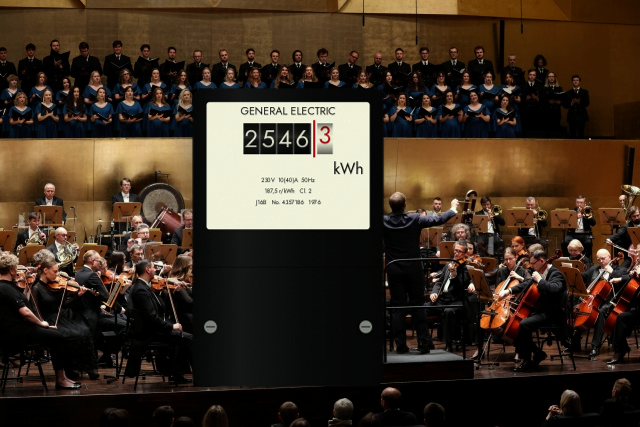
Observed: 2546.3 kWh
